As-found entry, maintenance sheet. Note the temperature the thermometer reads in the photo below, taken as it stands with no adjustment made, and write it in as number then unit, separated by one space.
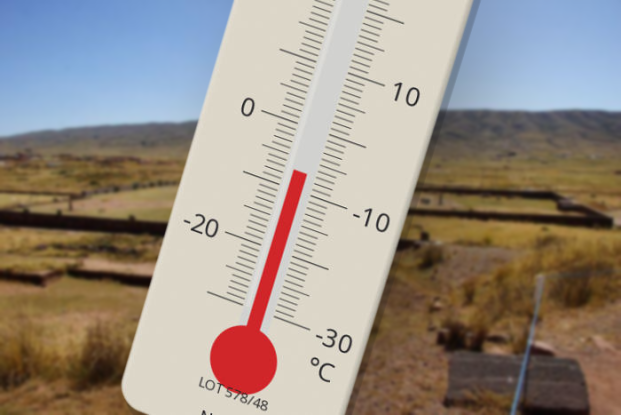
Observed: -7 °C
